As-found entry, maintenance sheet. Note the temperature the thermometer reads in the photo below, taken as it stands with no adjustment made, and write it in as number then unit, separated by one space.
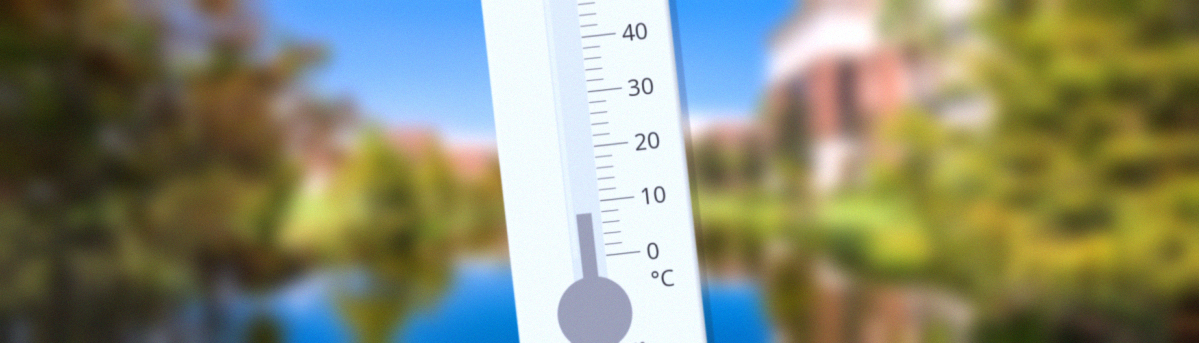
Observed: 8 °C
